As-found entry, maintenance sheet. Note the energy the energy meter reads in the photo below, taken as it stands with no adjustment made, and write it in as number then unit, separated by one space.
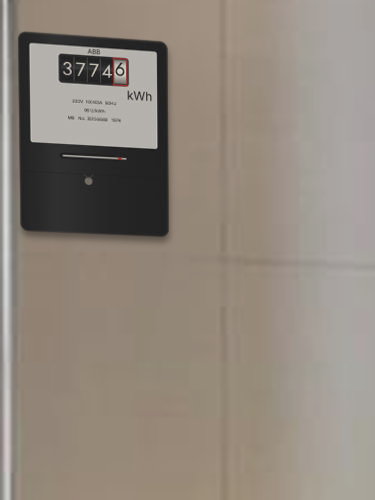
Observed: 3774.6 kWh
